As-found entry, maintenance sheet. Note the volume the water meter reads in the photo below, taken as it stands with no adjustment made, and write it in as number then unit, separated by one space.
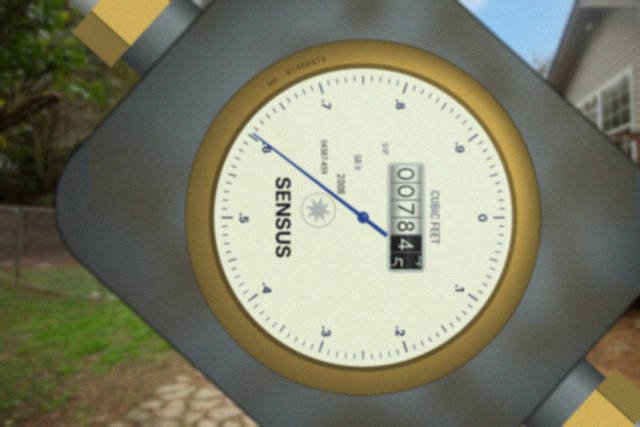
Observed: 7844.60 ft³
